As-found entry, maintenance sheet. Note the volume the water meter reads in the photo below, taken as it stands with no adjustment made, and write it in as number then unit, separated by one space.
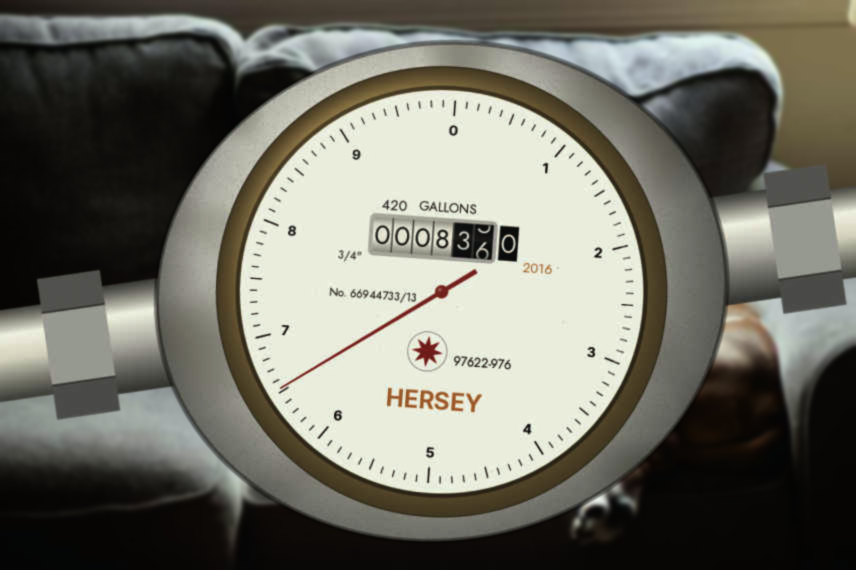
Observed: 8356.5 gal
